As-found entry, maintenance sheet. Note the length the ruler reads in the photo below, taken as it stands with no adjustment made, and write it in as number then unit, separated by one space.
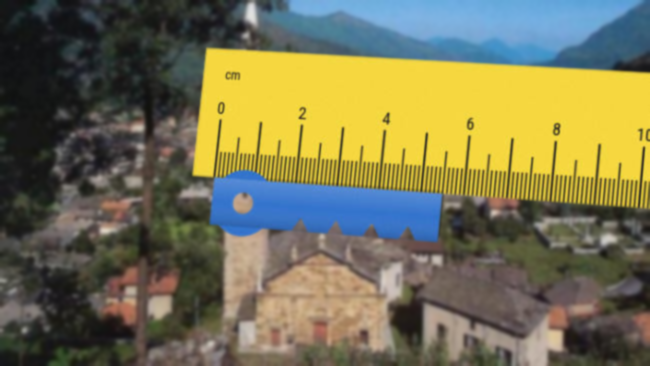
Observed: 5.5 cm
